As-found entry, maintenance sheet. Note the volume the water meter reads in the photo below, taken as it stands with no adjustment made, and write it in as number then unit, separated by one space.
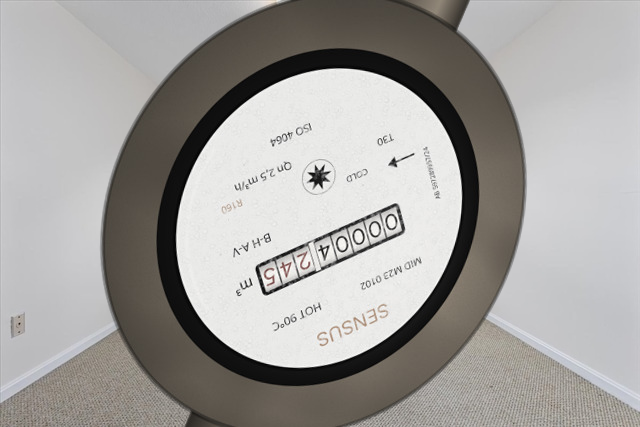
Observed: 4.245 m³
